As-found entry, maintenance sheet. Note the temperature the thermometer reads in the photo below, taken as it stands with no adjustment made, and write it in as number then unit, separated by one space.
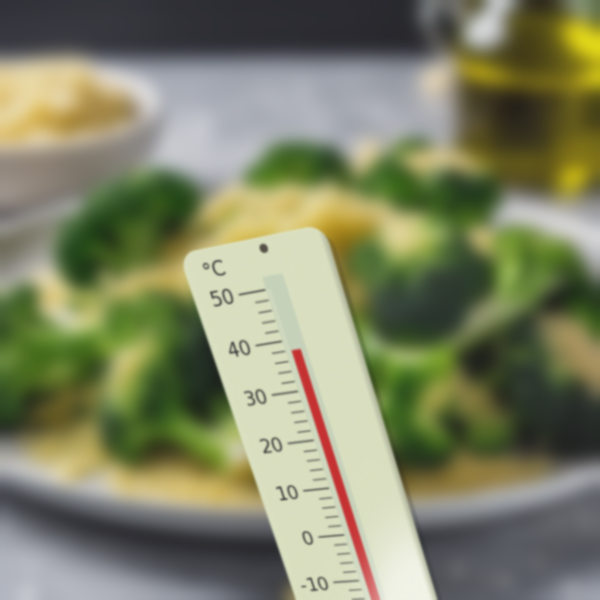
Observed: 38 °C
